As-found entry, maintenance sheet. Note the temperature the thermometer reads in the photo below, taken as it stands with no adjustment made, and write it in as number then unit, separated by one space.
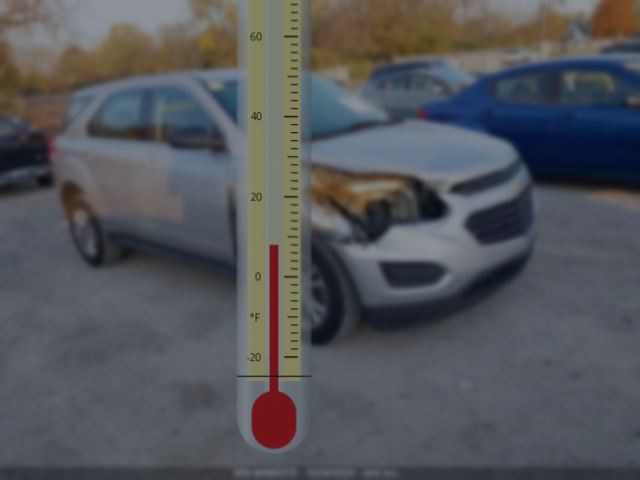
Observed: 8 °F
